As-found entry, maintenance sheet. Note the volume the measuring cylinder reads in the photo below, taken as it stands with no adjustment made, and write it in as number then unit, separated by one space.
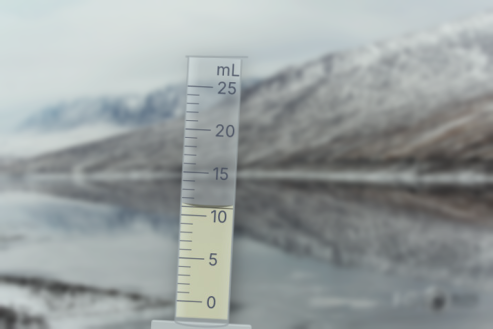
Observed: 11 mL
